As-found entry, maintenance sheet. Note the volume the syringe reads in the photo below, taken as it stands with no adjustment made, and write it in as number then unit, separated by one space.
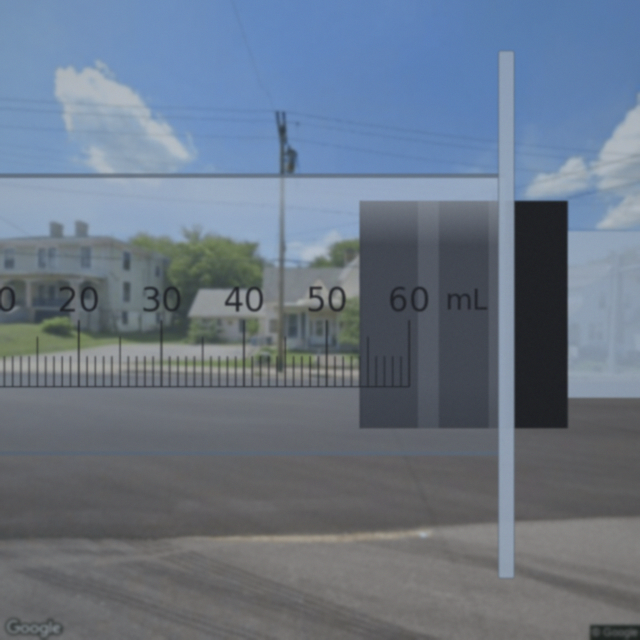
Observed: 54 mL
